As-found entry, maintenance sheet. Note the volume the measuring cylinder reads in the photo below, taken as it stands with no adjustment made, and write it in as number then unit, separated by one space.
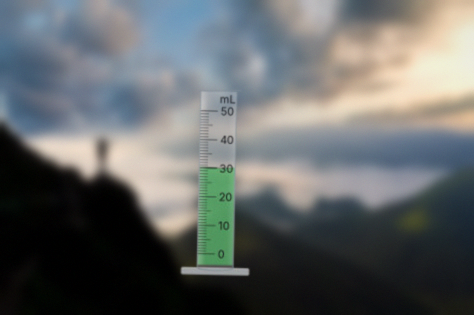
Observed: 30 mL
